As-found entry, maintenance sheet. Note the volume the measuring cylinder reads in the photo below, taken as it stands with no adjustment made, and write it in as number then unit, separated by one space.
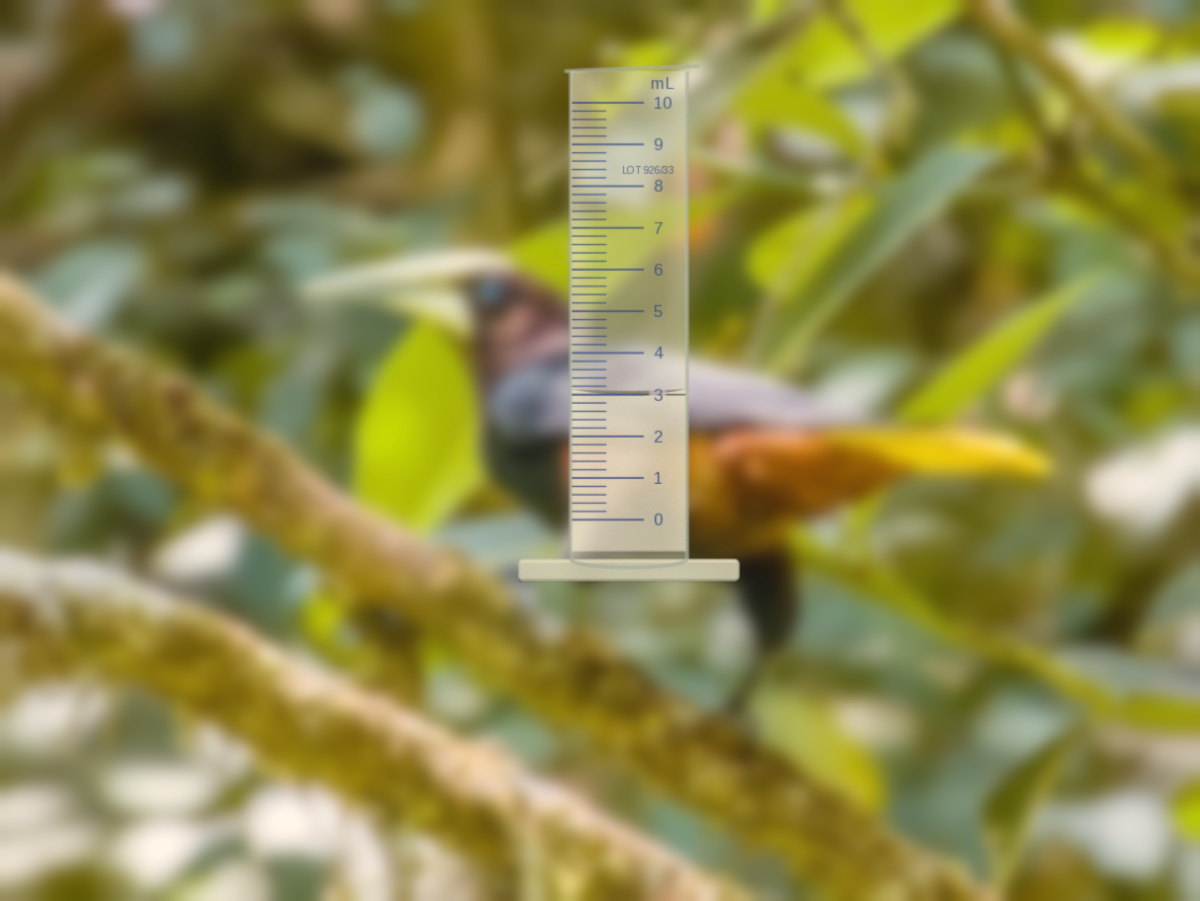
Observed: 3 mL
